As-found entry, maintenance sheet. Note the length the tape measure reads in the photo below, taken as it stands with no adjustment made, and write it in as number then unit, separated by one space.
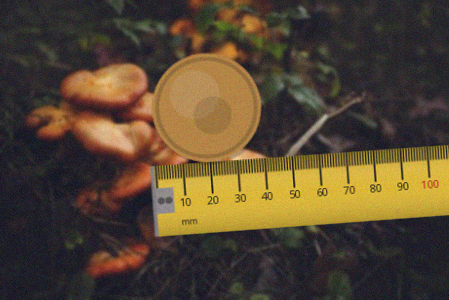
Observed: 40 mm
